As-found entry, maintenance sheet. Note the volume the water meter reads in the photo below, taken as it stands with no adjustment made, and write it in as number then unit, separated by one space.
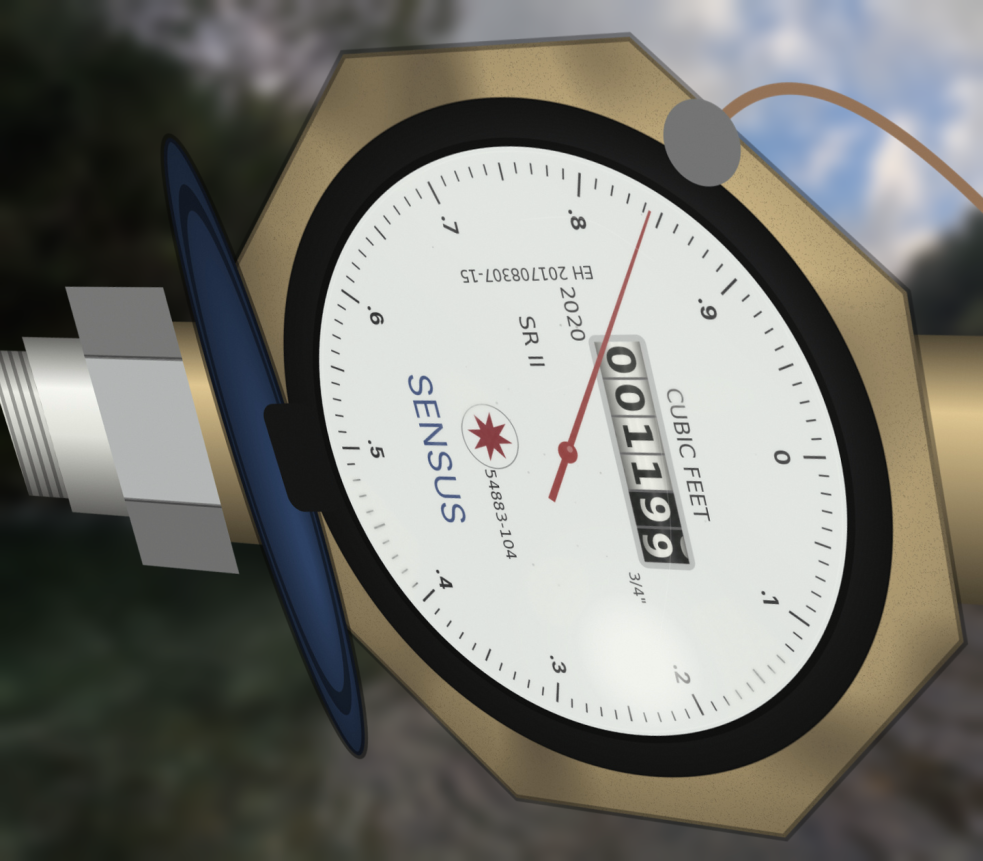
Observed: 1198.84 ft³
